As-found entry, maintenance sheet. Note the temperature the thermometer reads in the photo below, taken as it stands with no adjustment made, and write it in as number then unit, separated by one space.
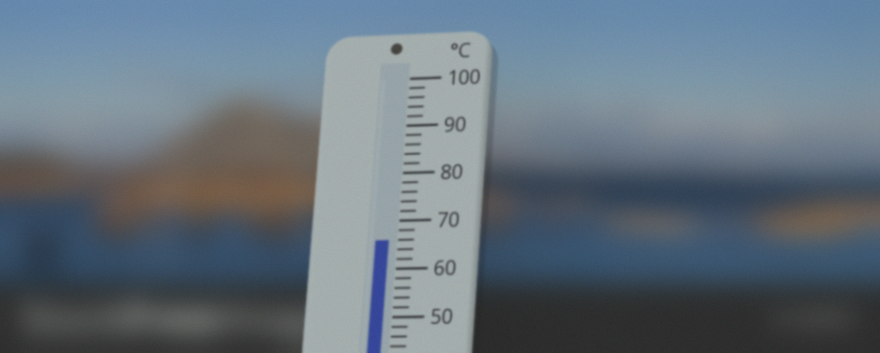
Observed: 66 °C
